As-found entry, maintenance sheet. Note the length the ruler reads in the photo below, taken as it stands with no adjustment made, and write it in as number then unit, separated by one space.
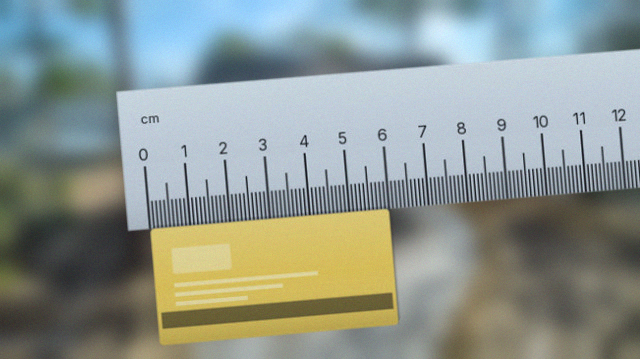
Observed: 6 cm
